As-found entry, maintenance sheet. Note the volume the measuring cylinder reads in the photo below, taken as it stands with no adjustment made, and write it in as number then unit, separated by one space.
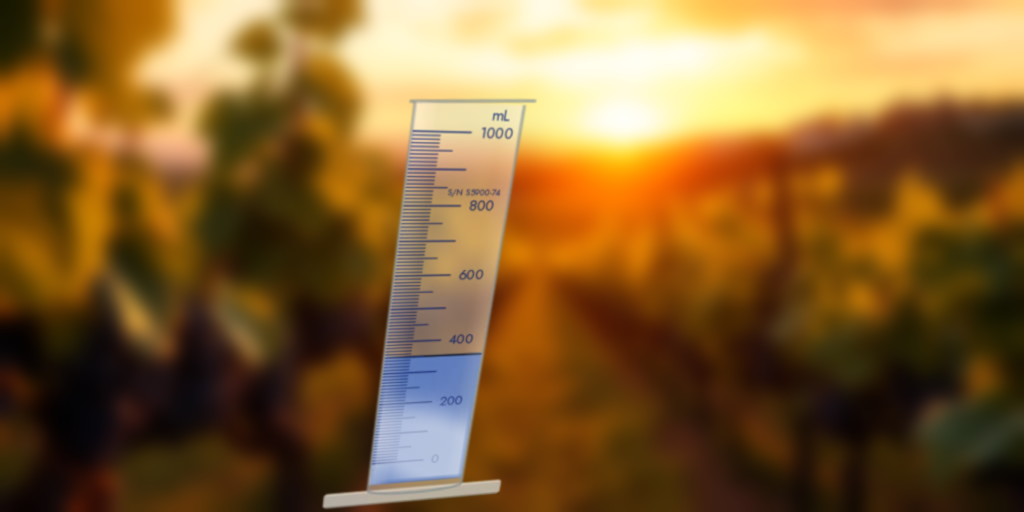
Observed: 350 mL
